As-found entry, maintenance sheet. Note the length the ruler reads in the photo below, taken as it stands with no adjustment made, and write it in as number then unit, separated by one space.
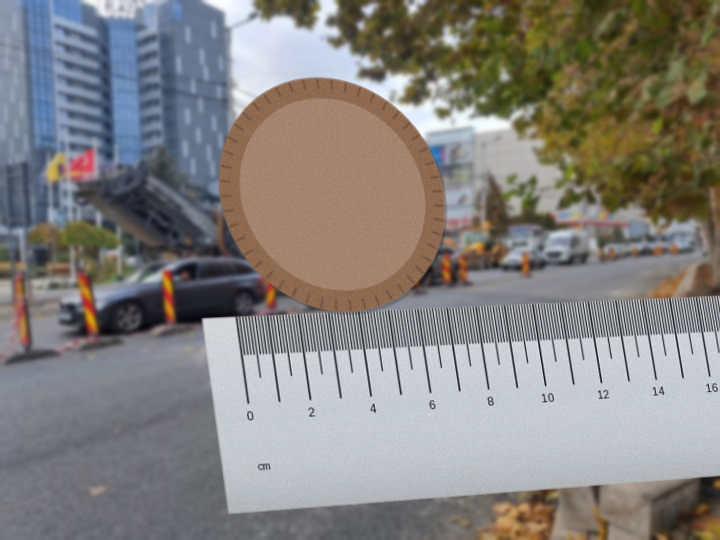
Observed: 7.5 cm
